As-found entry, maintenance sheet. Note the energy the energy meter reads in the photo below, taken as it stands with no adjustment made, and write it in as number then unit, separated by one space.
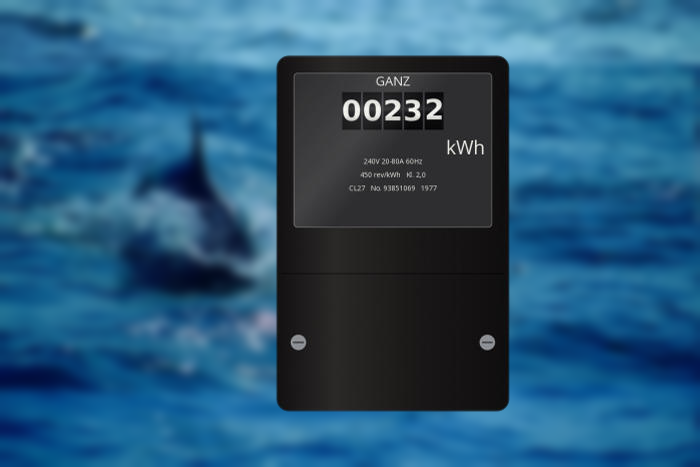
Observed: 232 kWh
